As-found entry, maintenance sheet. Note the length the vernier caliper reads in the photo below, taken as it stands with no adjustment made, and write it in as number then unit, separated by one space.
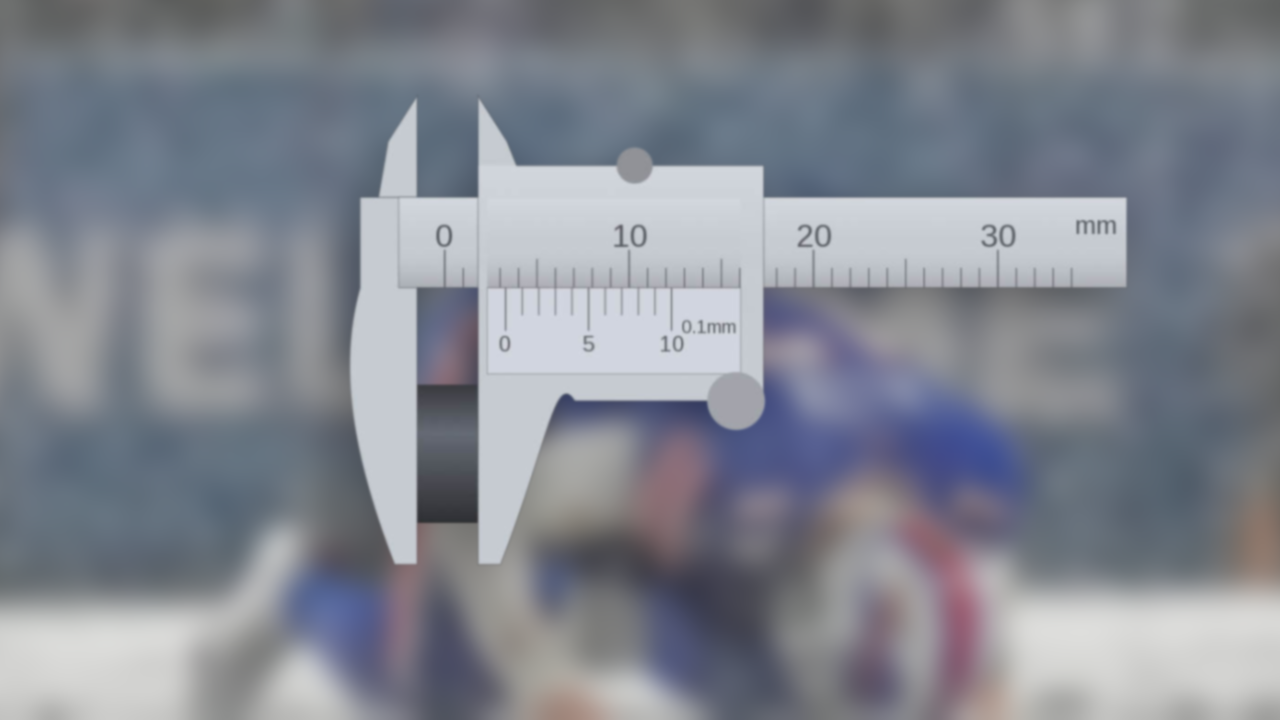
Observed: 3.3 mm
